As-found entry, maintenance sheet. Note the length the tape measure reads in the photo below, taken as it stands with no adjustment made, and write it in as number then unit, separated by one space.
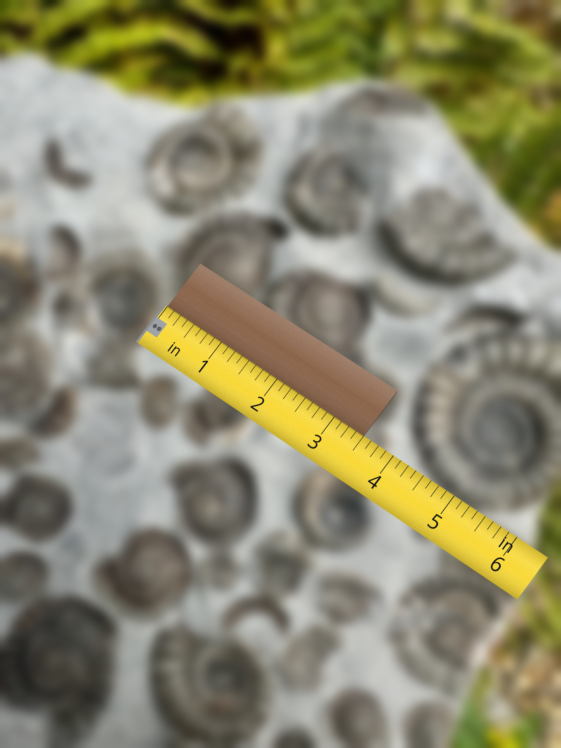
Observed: 3.5 in
